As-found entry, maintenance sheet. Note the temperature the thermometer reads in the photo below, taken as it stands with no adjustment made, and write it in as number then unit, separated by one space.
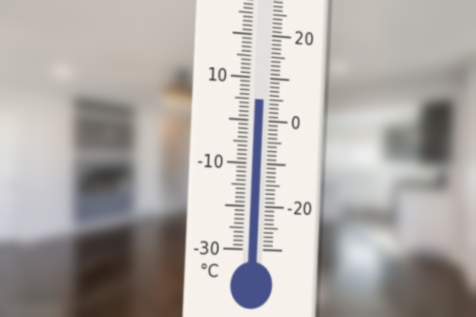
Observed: 5 °C
